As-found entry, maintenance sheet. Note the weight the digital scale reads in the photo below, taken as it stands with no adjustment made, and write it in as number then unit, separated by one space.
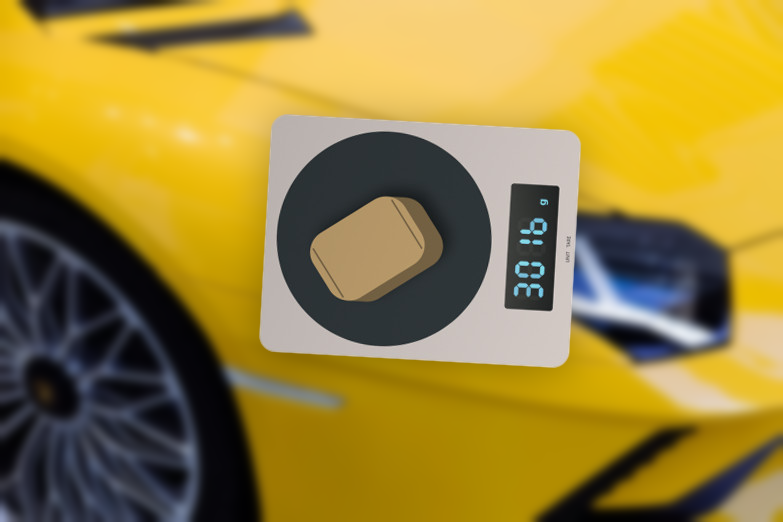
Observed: 3016 g
